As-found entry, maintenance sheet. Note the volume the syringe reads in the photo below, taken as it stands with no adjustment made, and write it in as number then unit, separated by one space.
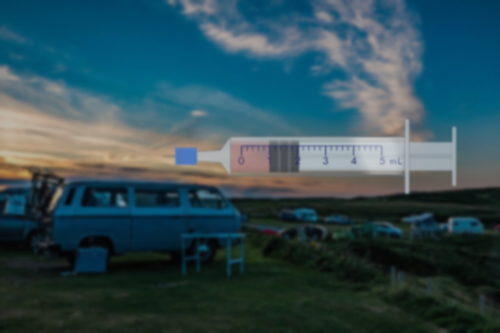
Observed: 1 mL
